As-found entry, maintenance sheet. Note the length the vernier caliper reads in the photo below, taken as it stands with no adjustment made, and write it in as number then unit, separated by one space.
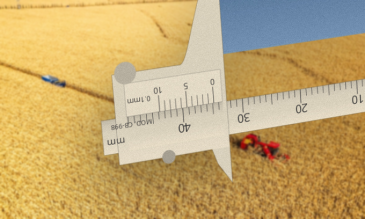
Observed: 34.8 mm
